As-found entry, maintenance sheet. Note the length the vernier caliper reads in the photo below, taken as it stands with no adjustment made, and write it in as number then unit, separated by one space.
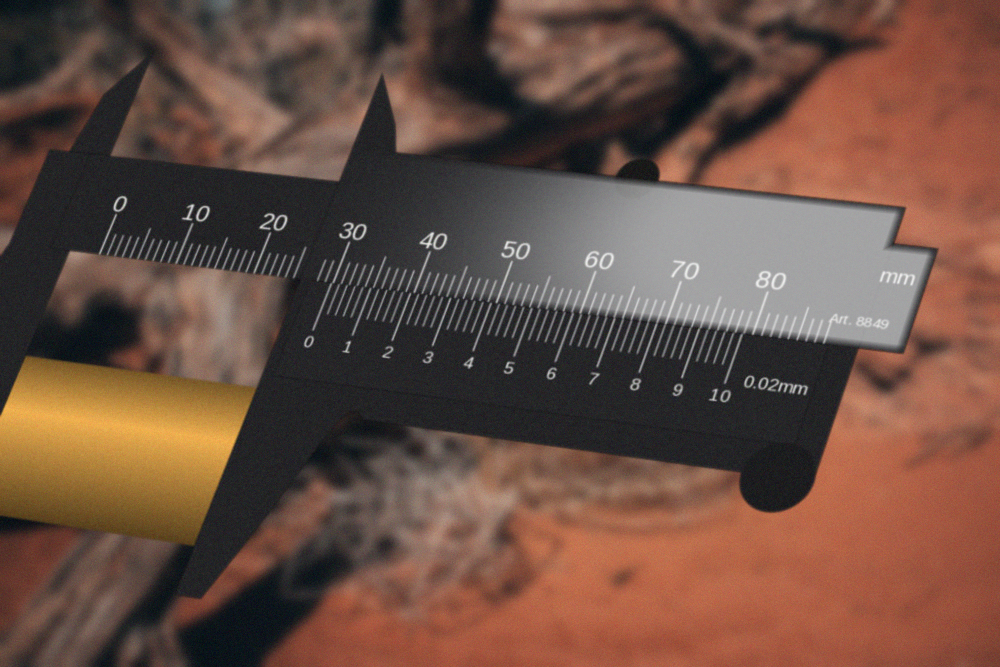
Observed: 29.8 mm
